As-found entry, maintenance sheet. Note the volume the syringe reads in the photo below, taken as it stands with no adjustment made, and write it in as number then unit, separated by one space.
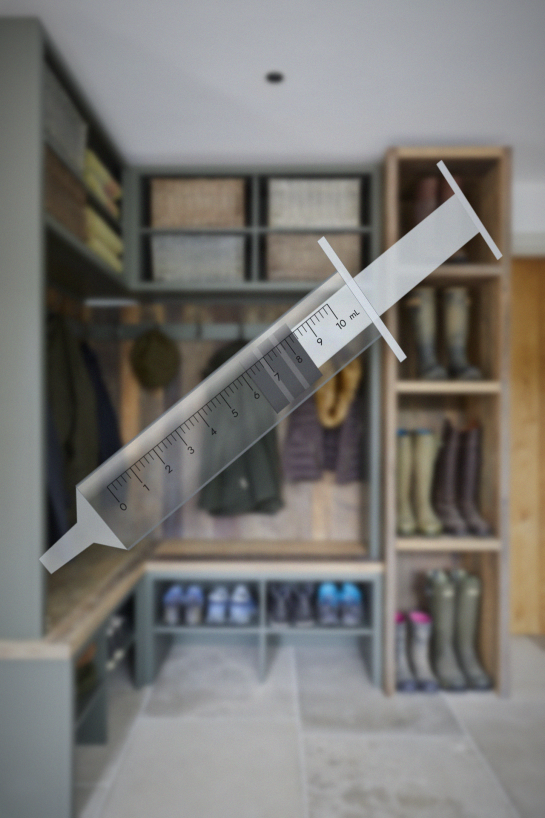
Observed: 6.2 mL
